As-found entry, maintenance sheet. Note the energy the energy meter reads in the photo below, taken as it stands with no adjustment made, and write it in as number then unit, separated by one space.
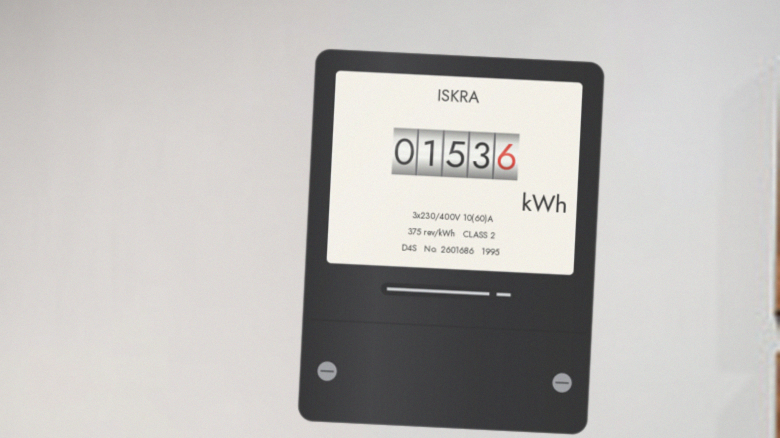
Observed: 153.6 kWh
